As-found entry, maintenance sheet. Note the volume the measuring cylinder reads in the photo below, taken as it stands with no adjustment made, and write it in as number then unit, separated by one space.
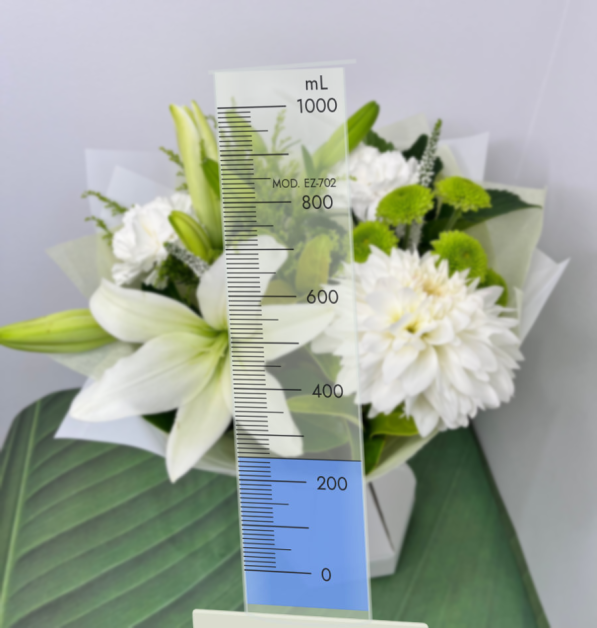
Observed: 250 mL
